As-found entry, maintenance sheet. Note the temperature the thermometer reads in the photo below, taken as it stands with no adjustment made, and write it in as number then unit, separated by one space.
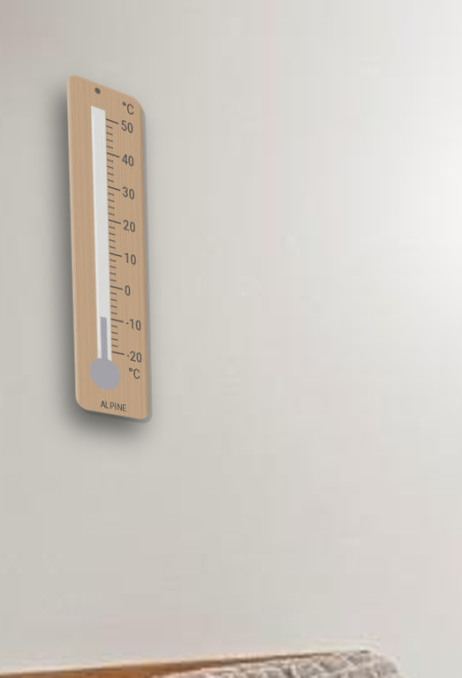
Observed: -10 °C
